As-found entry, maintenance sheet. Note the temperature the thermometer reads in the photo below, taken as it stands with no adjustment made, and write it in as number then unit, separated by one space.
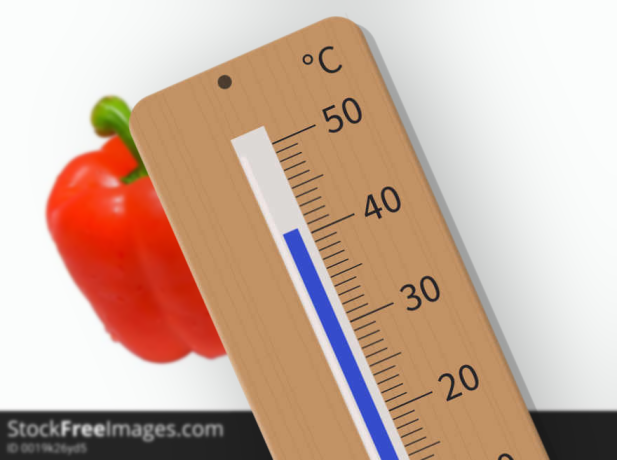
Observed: 41 °C
